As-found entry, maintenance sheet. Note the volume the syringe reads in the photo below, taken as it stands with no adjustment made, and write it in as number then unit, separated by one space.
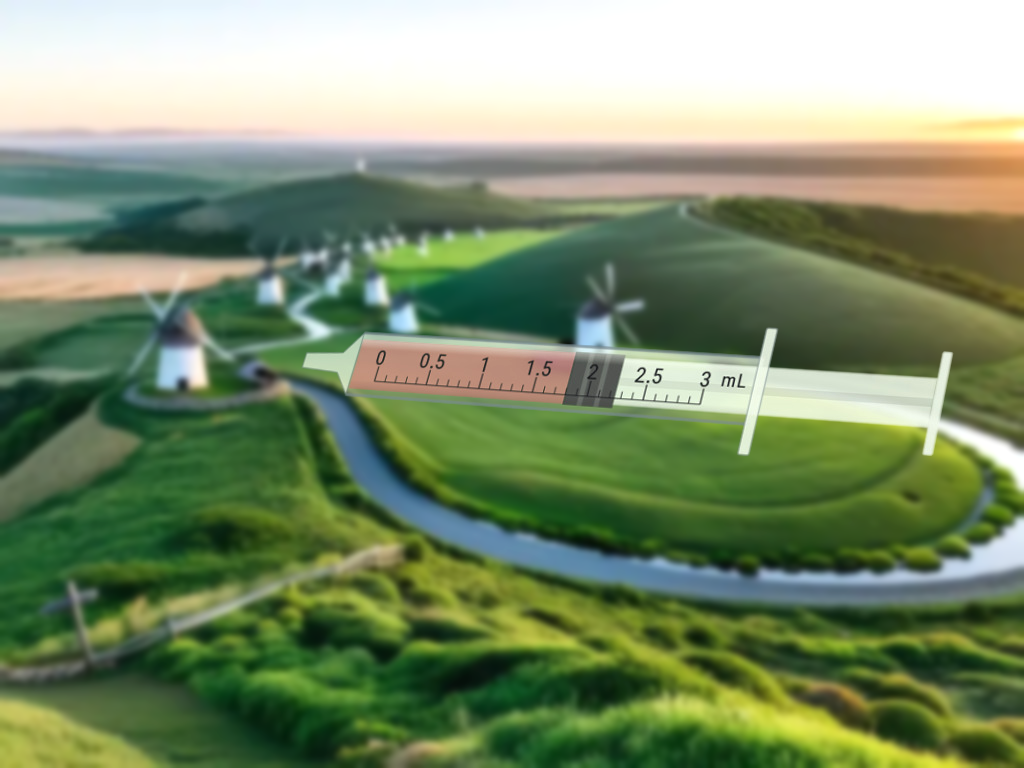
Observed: 1.8 mL
